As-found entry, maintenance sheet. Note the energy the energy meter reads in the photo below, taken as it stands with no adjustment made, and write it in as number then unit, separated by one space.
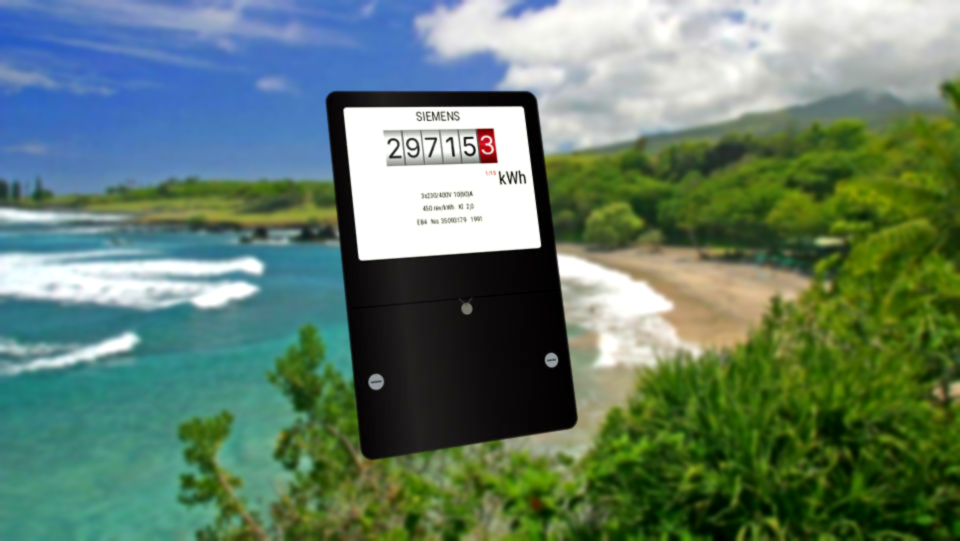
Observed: 29715.3 kWh
